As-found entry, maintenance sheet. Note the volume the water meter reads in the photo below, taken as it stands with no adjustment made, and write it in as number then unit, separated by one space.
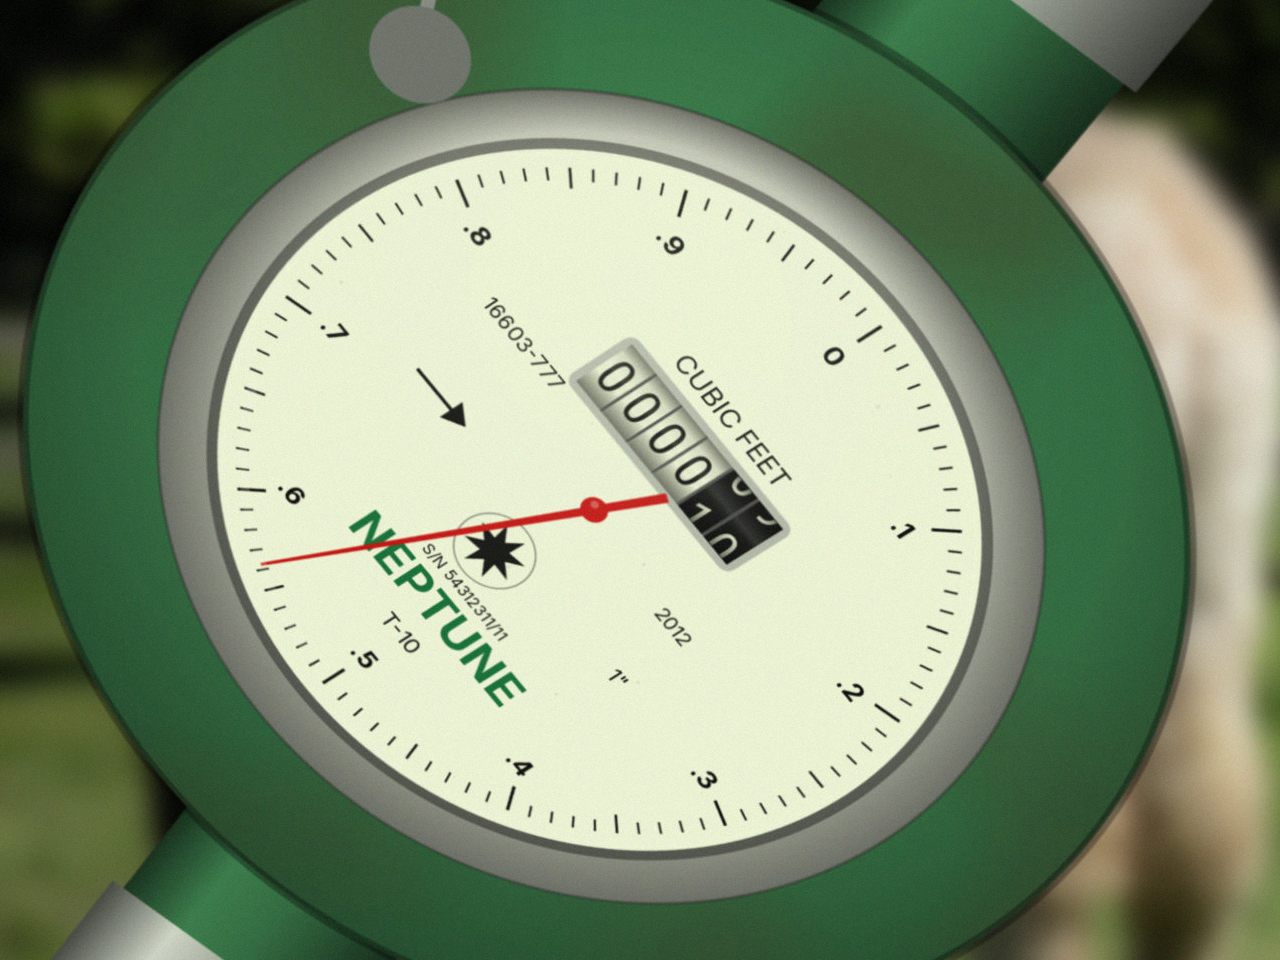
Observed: 9.56 ft³
